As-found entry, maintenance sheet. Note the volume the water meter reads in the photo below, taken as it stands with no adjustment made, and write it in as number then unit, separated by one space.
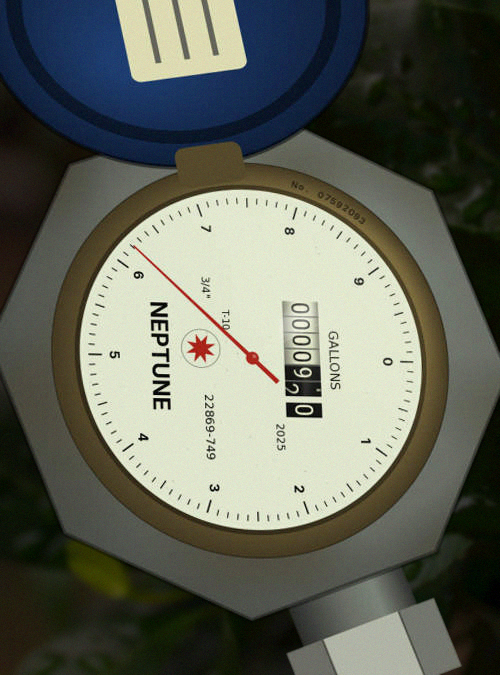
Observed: 916.2 gal
